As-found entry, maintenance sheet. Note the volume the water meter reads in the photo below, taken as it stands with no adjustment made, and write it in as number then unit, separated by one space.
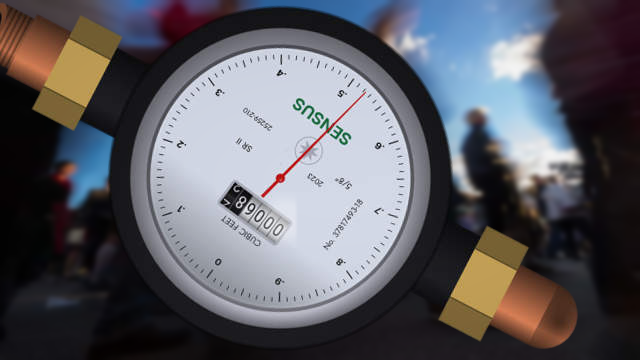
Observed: 682.52 ft³
